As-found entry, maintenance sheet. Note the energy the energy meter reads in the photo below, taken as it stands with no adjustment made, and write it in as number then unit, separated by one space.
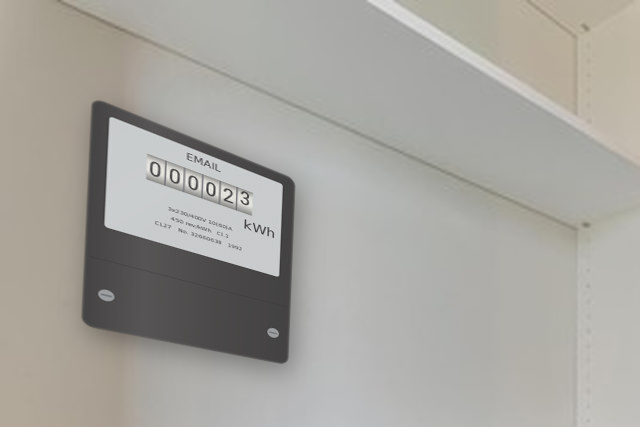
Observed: 23 kWh
